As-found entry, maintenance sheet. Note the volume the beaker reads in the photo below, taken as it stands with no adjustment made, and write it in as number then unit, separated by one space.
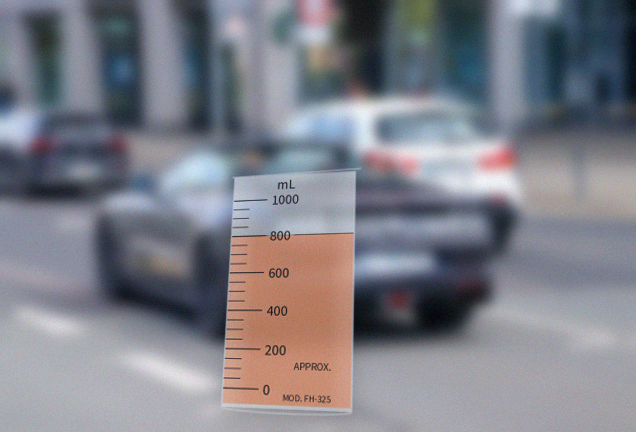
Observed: 800 mL
